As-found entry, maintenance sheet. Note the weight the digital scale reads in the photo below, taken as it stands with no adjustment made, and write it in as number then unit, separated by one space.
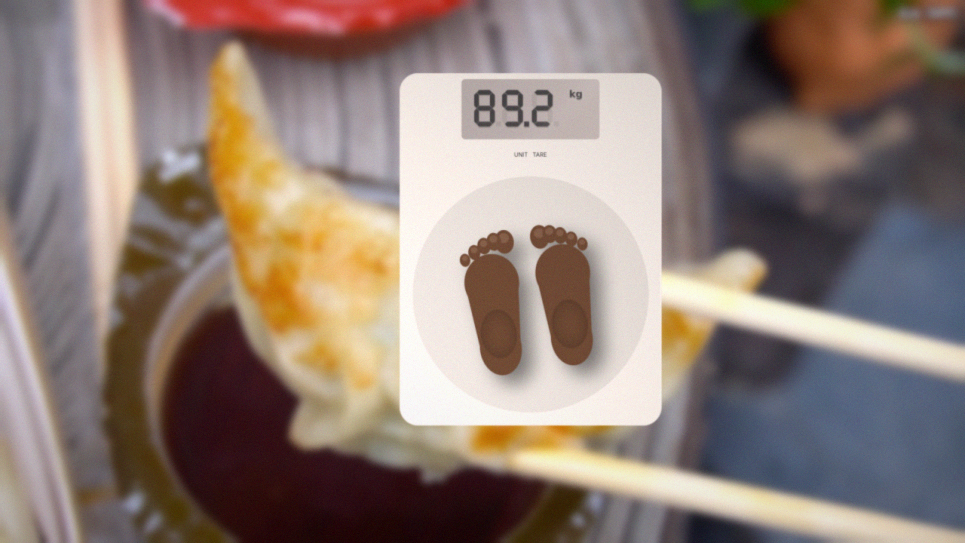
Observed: 89.2 kg
